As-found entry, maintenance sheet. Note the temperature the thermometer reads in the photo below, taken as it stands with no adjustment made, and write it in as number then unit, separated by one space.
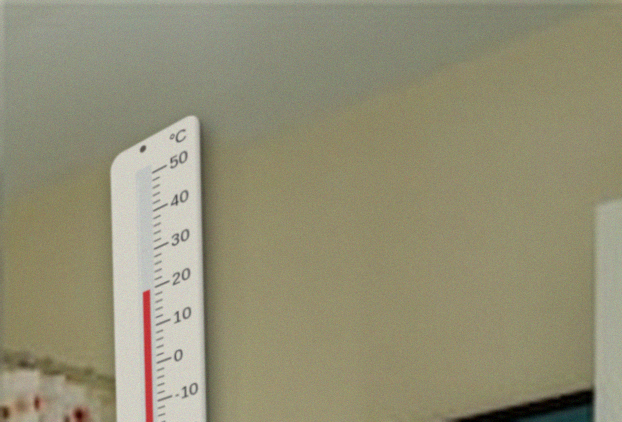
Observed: 20 °C
